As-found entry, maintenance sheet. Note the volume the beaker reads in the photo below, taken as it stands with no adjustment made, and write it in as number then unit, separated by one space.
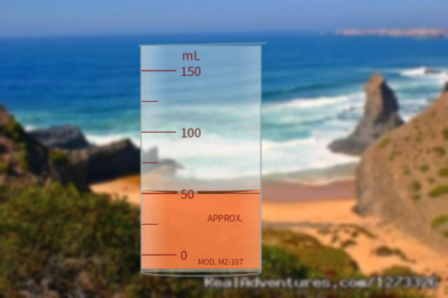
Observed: 50 mL
